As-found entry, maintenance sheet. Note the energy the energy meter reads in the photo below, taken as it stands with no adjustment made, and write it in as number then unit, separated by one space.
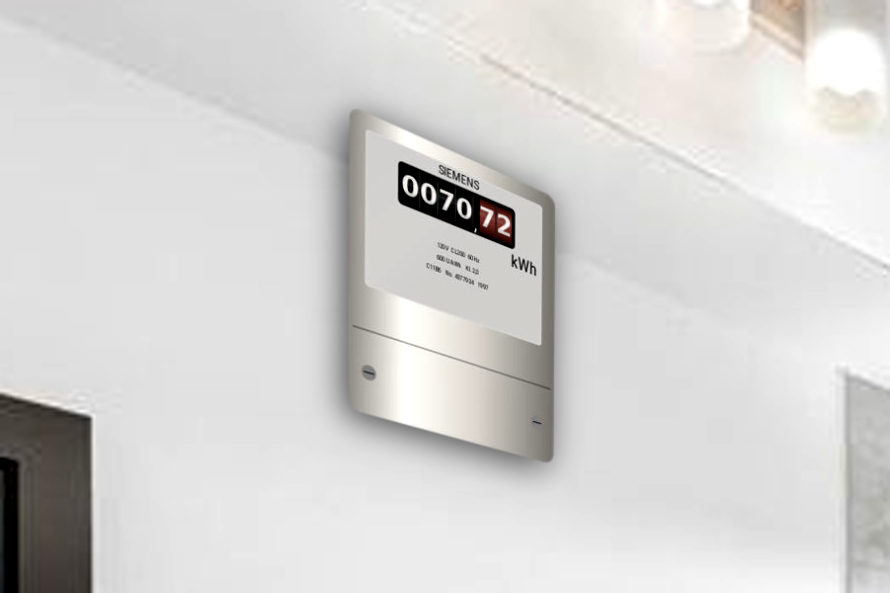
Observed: 70.72 kWh
